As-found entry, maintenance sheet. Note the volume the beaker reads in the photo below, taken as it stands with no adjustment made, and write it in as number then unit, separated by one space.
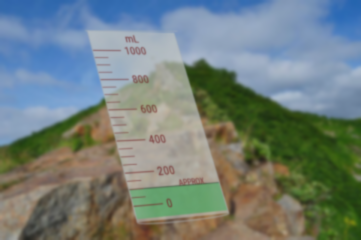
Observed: 100 mL
